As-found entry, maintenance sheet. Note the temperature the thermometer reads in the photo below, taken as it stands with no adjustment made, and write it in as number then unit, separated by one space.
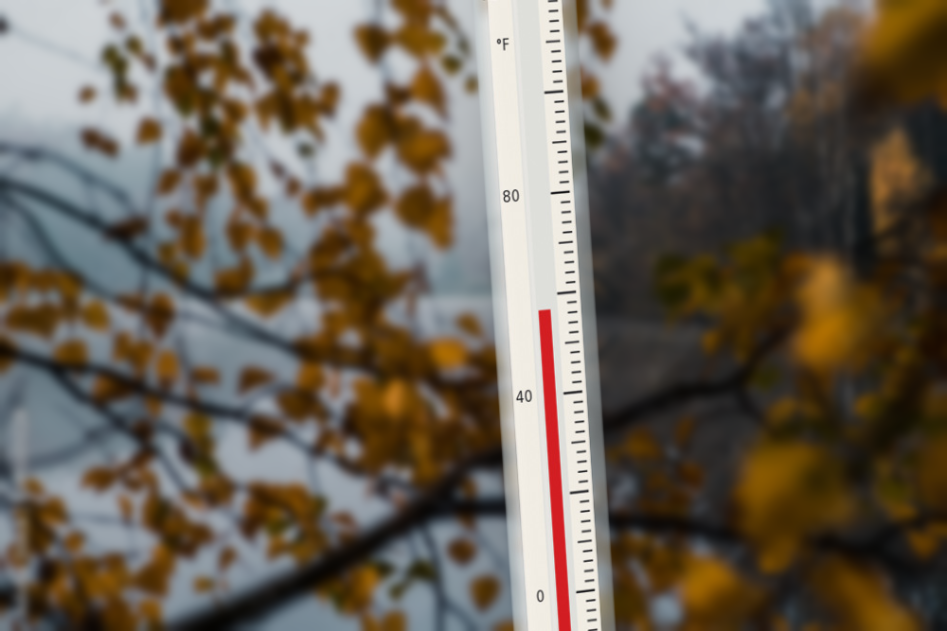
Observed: 57 °F
